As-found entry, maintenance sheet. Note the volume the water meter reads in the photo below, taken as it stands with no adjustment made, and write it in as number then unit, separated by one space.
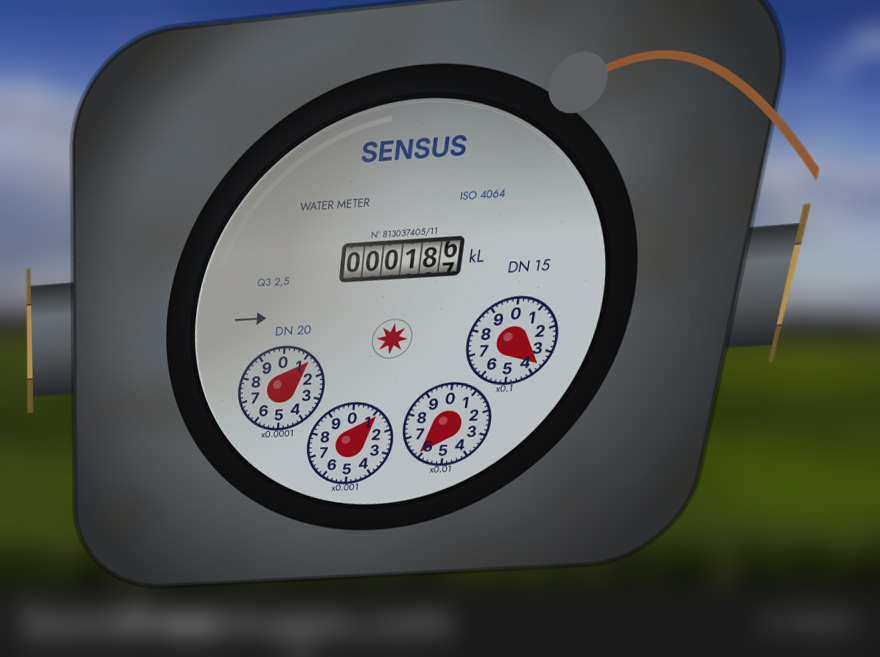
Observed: 186.3611 kL
